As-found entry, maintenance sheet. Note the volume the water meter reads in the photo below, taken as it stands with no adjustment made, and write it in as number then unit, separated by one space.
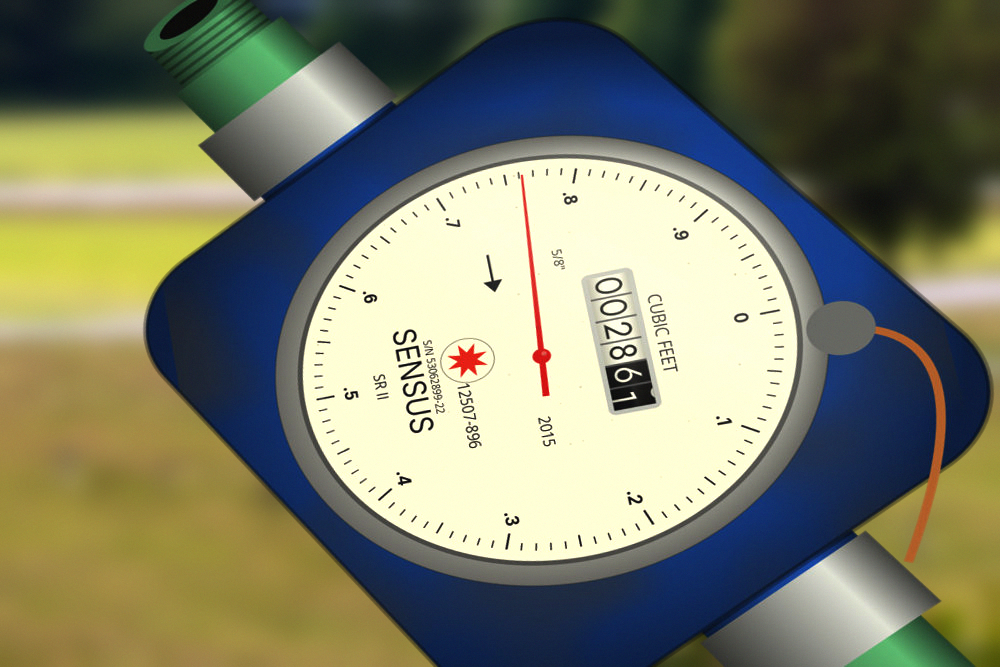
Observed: 2860.76 ft³
